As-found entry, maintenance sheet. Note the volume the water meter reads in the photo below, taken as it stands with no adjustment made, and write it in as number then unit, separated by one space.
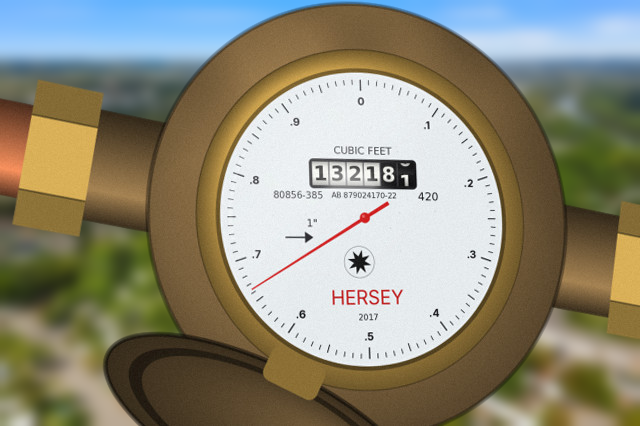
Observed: 132180.66 ft³
